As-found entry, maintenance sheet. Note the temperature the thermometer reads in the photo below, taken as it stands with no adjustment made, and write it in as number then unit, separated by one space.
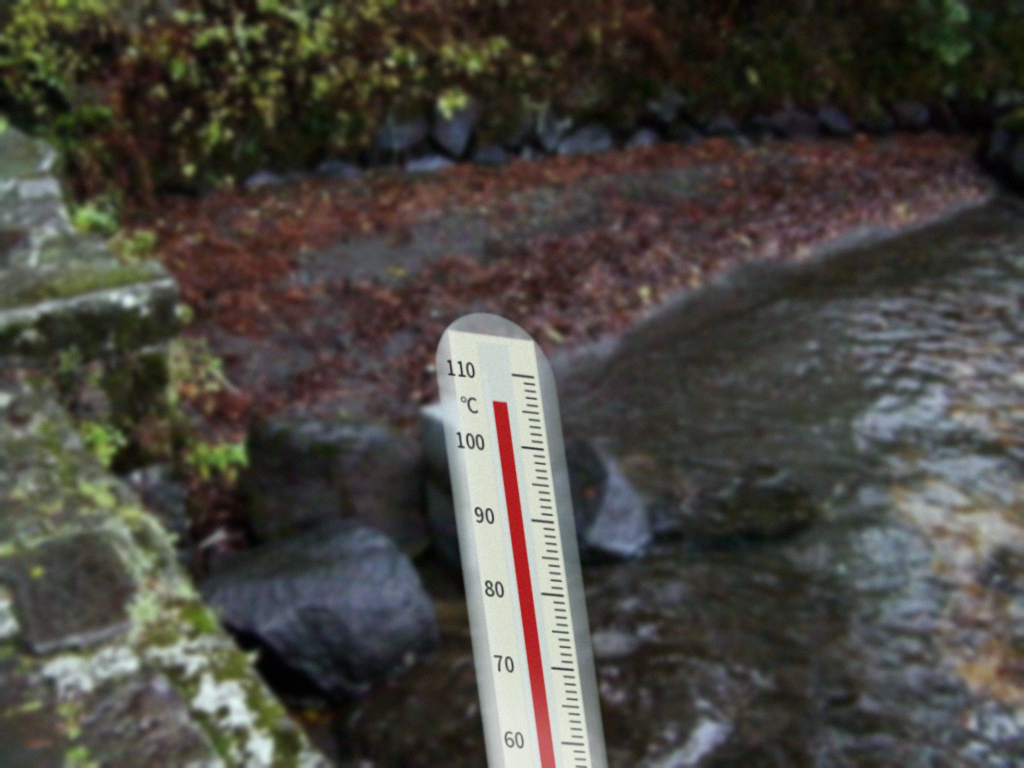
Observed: 106 °C
